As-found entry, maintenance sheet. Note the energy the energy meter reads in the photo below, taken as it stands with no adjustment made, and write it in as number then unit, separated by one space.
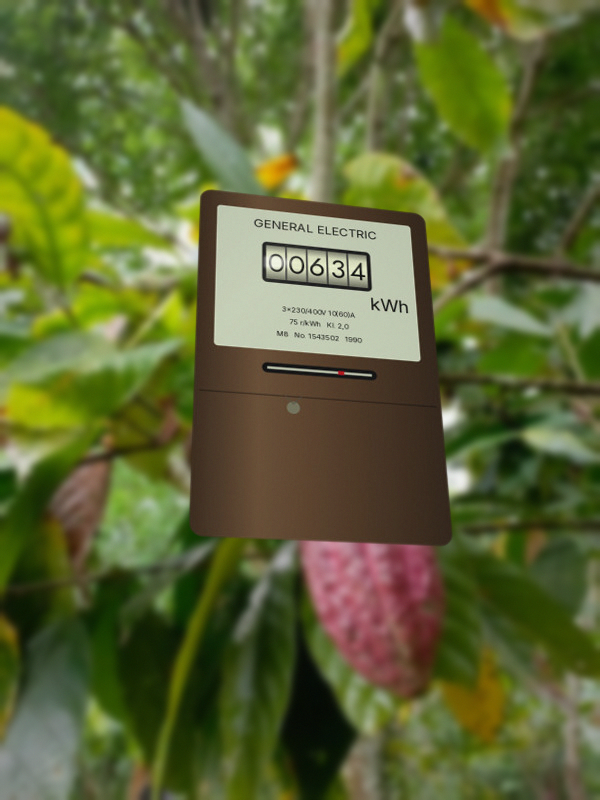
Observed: 634 kWh
